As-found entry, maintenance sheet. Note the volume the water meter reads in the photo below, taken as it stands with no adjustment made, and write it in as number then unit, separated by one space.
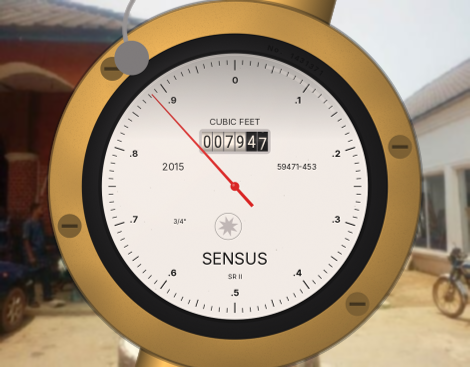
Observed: 7946.88 ft³
